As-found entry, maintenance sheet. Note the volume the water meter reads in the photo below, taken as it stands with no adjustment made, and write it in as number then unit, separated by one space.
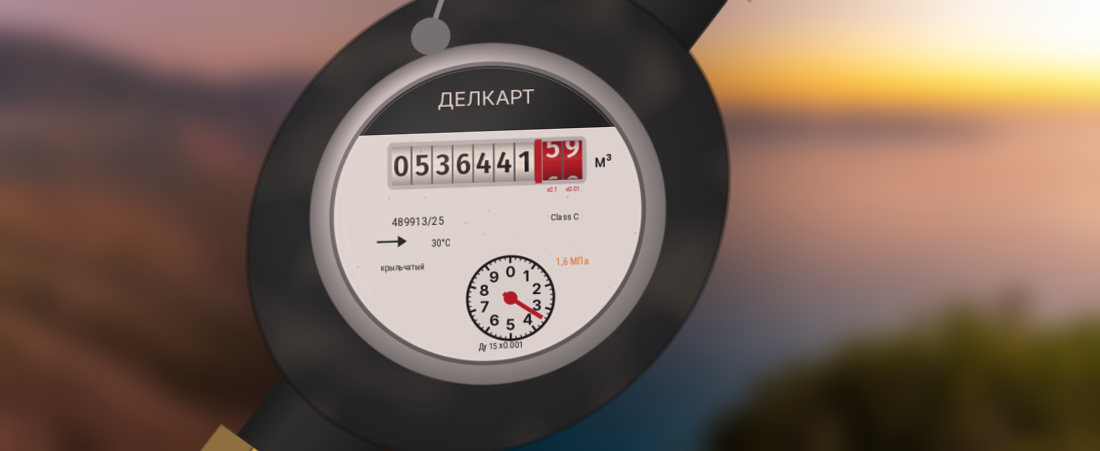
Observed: 536441.593 m³
